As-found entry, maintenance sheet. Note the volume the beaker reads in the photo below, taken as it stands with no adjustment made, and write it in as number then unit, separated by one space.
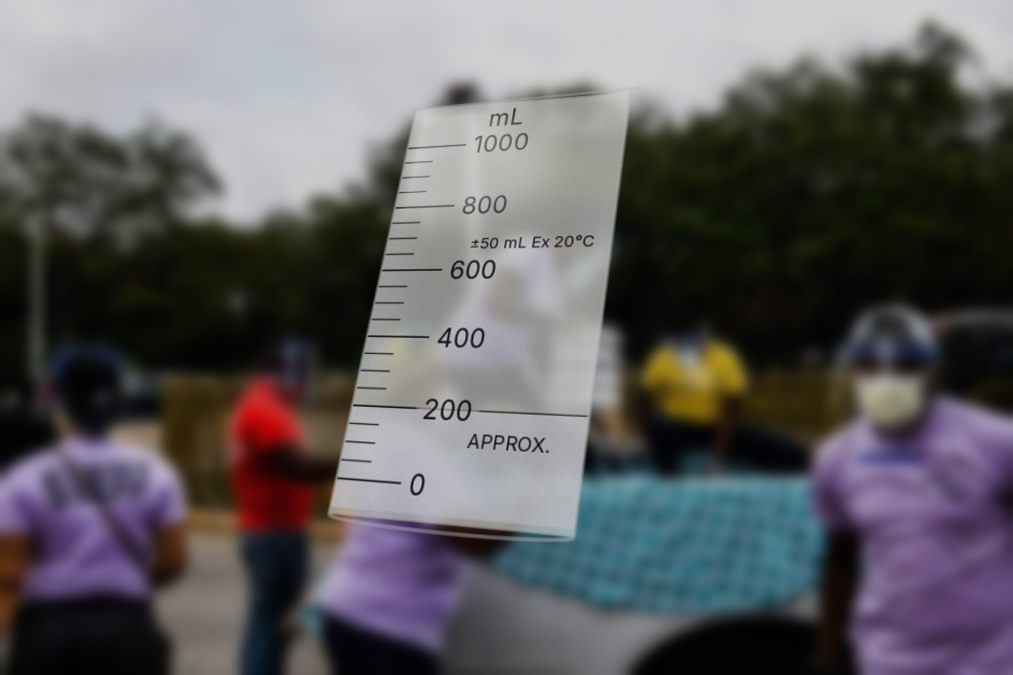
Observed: 200 mL
